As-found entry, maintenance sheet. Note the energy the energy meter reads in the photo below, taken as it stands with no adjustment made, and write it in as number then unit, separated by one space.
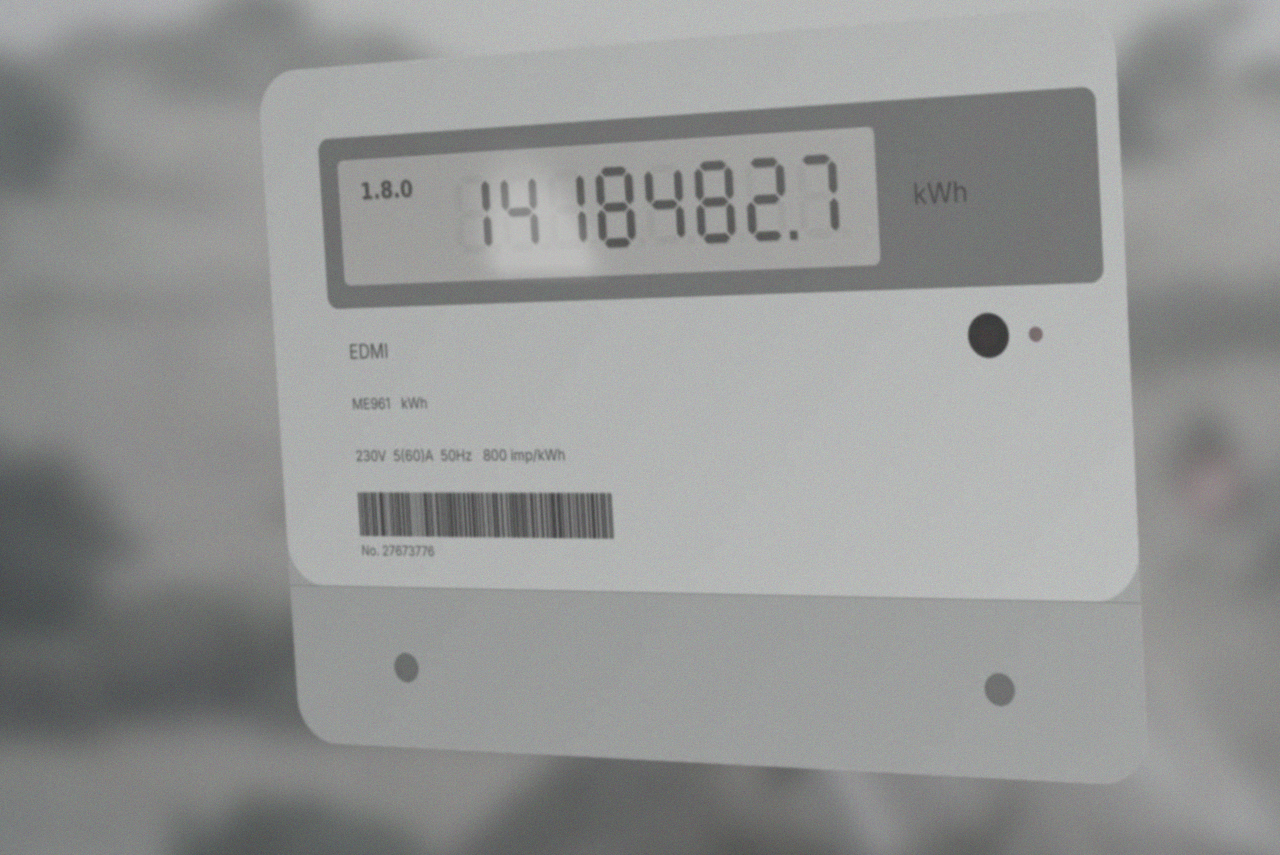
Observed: 1418482.7 kWh
